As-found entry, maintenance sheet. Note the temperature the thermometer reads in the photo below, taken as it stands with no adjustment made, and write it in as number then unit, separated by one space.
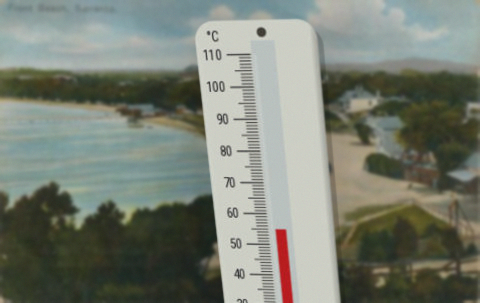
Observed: 55 °C
